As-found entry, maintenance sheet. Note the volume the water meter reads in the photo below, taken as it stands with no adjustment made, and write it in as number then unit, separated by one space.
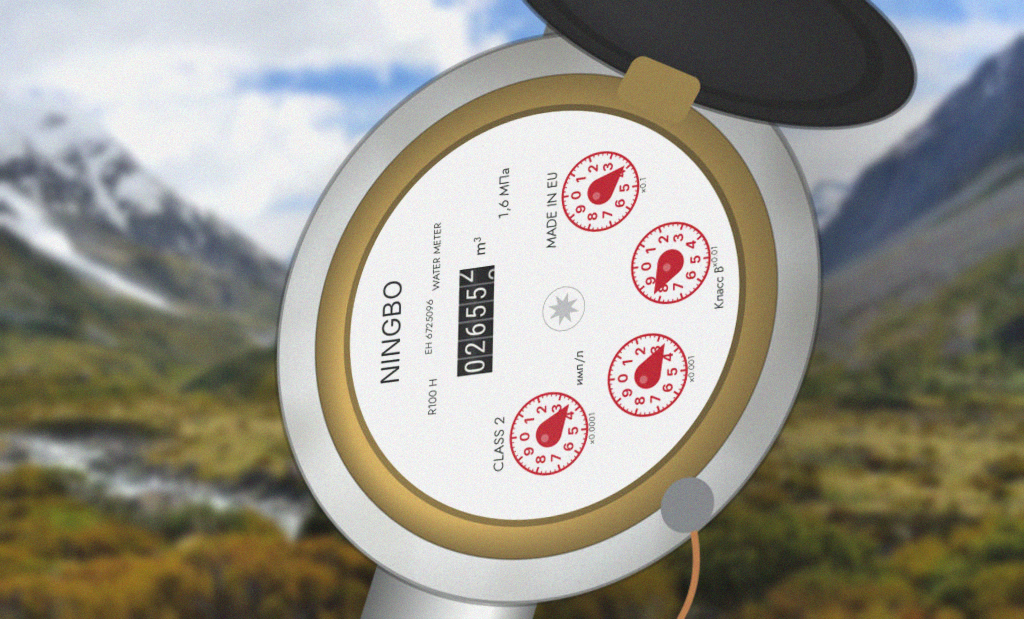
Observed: 26552.3833 m³
